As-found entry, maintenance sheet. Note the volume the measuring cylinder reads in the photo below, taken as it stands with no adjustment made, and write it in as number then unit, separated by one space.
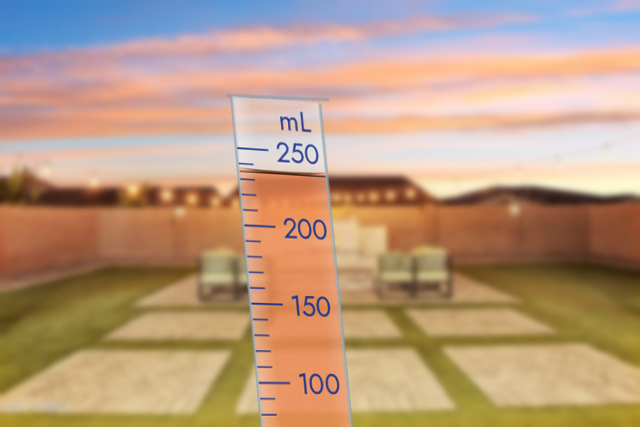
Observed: 235 mL
